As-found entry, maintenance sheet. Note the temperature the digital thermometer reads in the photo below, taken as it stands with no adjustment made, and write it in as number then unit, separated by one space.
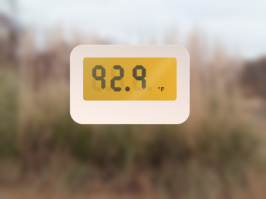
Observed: 92.9 °F
